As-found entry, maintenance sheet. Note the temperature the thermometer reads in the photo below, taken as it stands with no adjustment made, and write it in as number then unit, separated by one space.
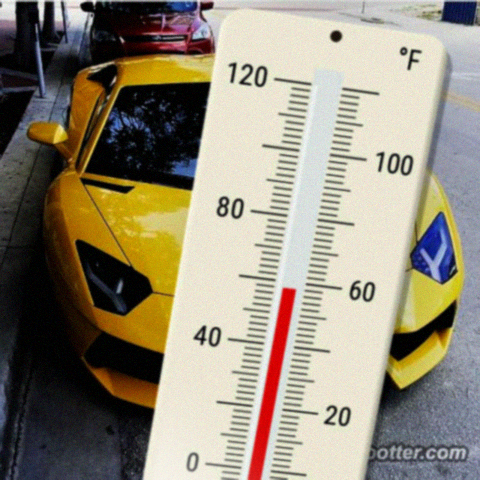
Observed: 58 °F
